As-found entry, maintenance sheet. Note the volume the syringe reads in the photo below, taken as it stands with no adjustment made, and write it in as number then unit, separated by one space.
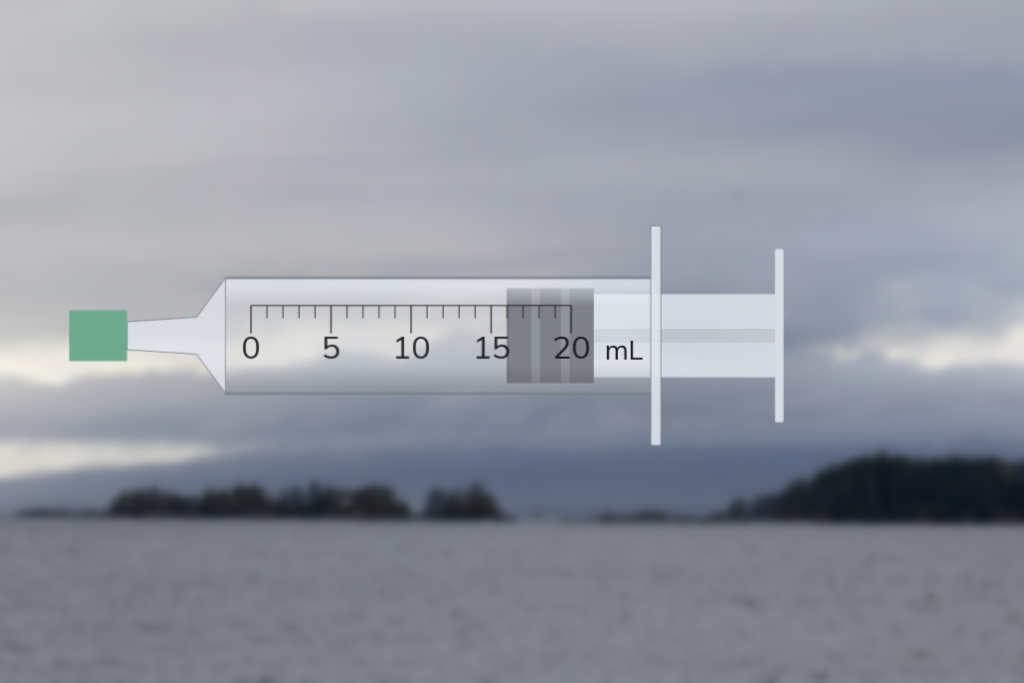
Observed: 16 mL
